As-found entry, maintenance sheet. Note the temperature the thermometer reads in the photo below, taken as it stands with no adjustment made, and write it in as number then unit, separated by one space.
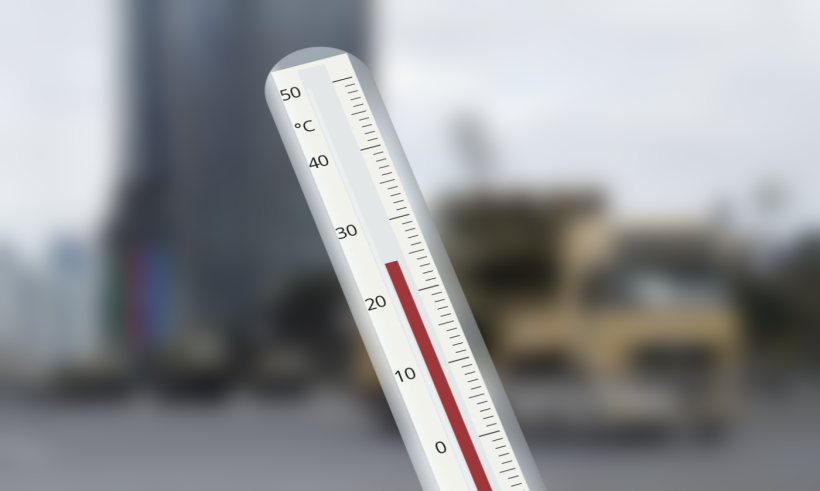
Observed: 24.5 °C
